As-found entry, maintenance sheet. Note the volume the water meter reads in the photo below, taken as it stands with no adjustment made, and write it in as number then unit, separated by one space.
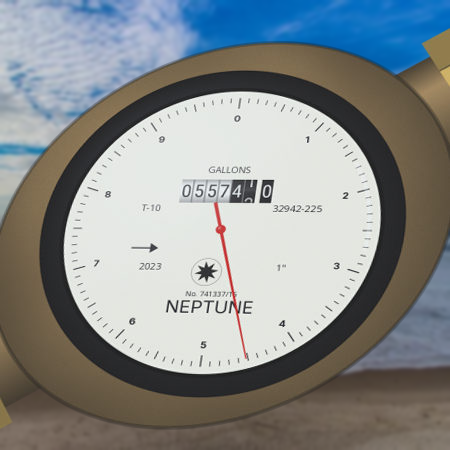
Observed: 557414.5 gal
